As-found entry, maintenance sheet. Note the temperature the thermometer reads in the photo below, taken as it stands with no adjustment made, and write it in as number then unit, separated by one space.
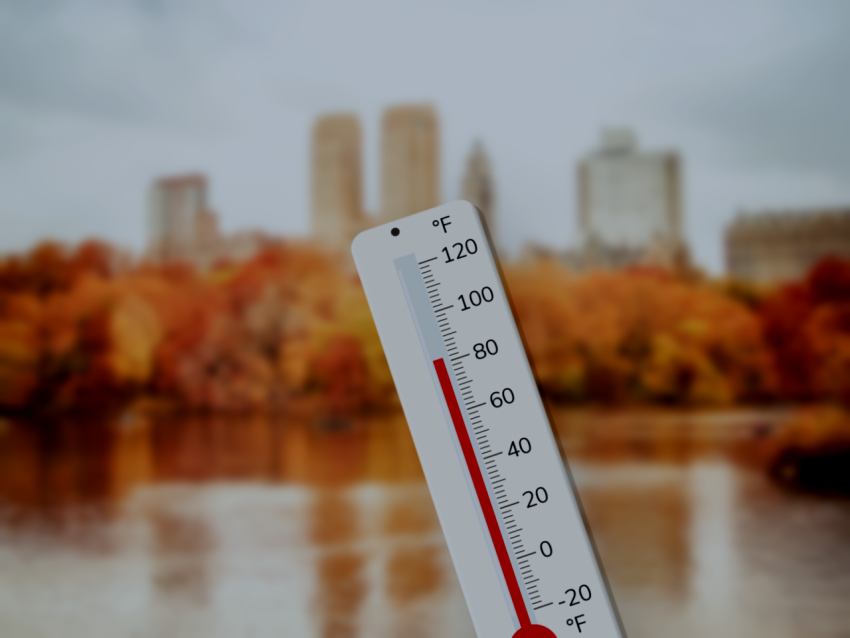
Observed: 82 °F
